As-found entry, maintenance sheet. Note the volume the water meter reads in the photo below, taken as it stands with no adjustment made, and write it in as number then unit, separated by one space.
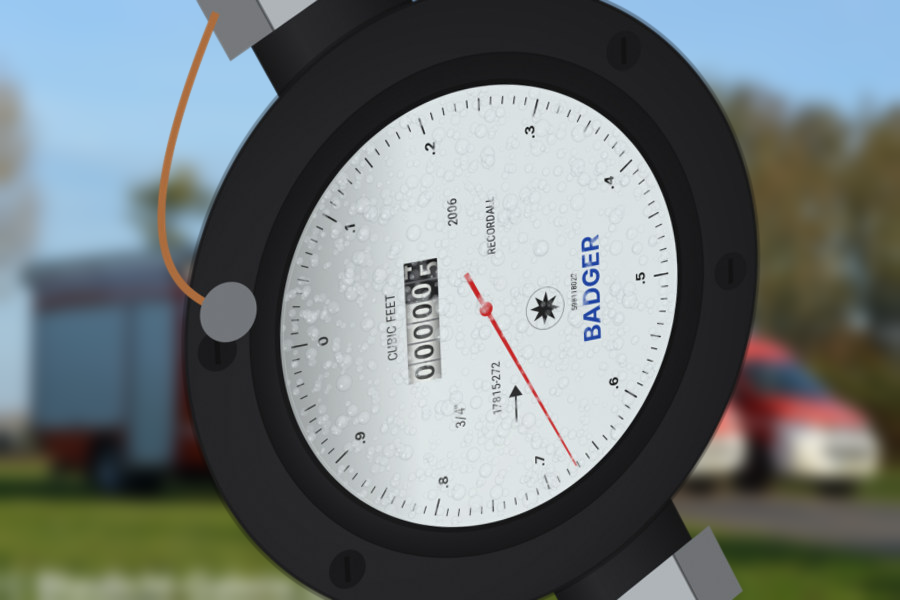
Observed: 4.67 ft³
